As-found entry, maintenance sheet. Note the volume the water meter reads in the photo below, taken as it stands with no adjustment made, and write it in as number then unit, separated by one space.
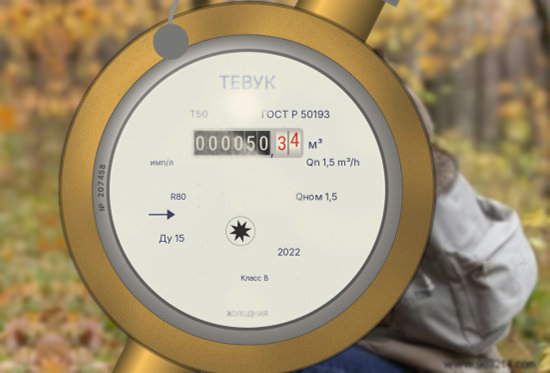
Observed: 50.34 m³
